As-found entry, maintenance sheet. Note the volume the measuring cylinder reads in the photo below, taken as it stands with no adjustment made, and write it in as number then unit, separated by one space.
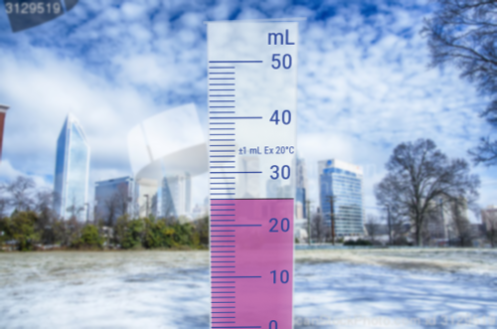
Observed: 25 mL
